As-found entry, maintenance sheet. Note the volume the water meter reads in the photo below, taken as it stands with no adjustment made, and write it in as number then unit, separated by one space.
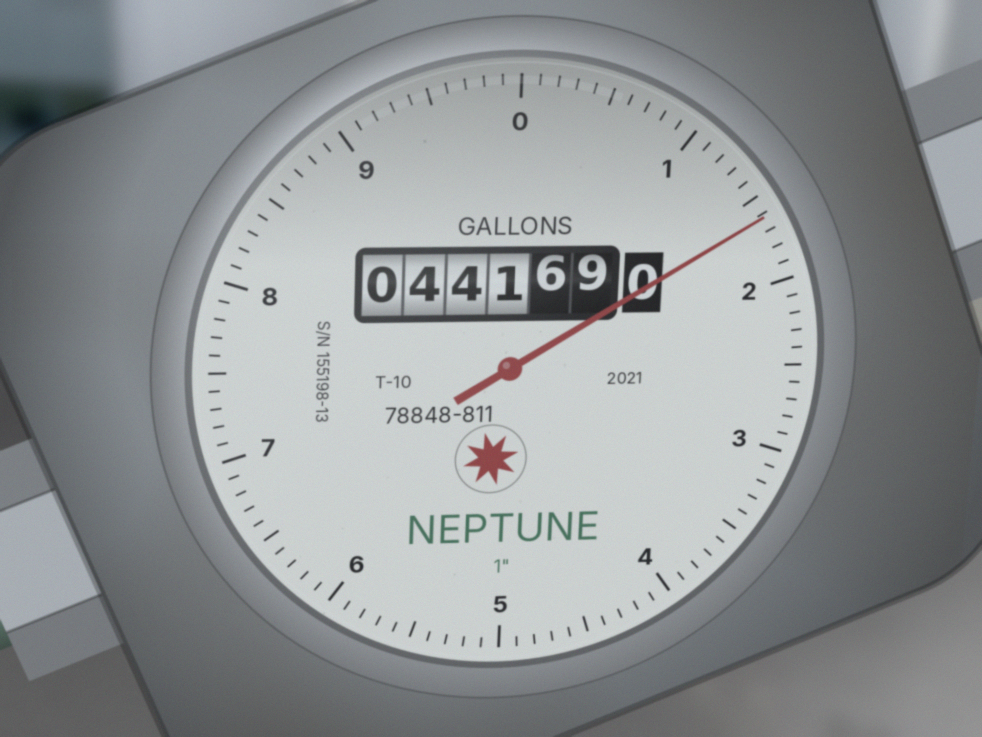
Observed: 441691.6 gal
